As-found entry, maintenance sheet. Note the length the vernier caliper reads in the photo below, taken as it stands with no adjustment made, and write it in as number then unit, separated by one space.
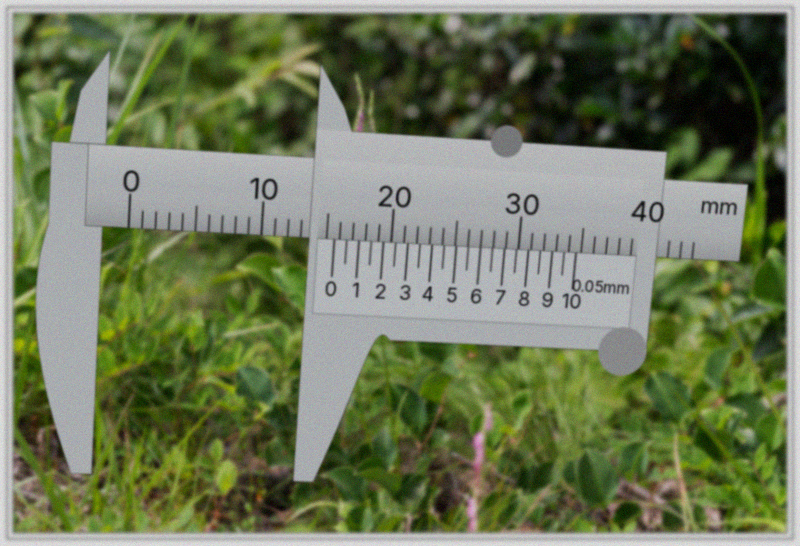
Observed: 15.6 mm
